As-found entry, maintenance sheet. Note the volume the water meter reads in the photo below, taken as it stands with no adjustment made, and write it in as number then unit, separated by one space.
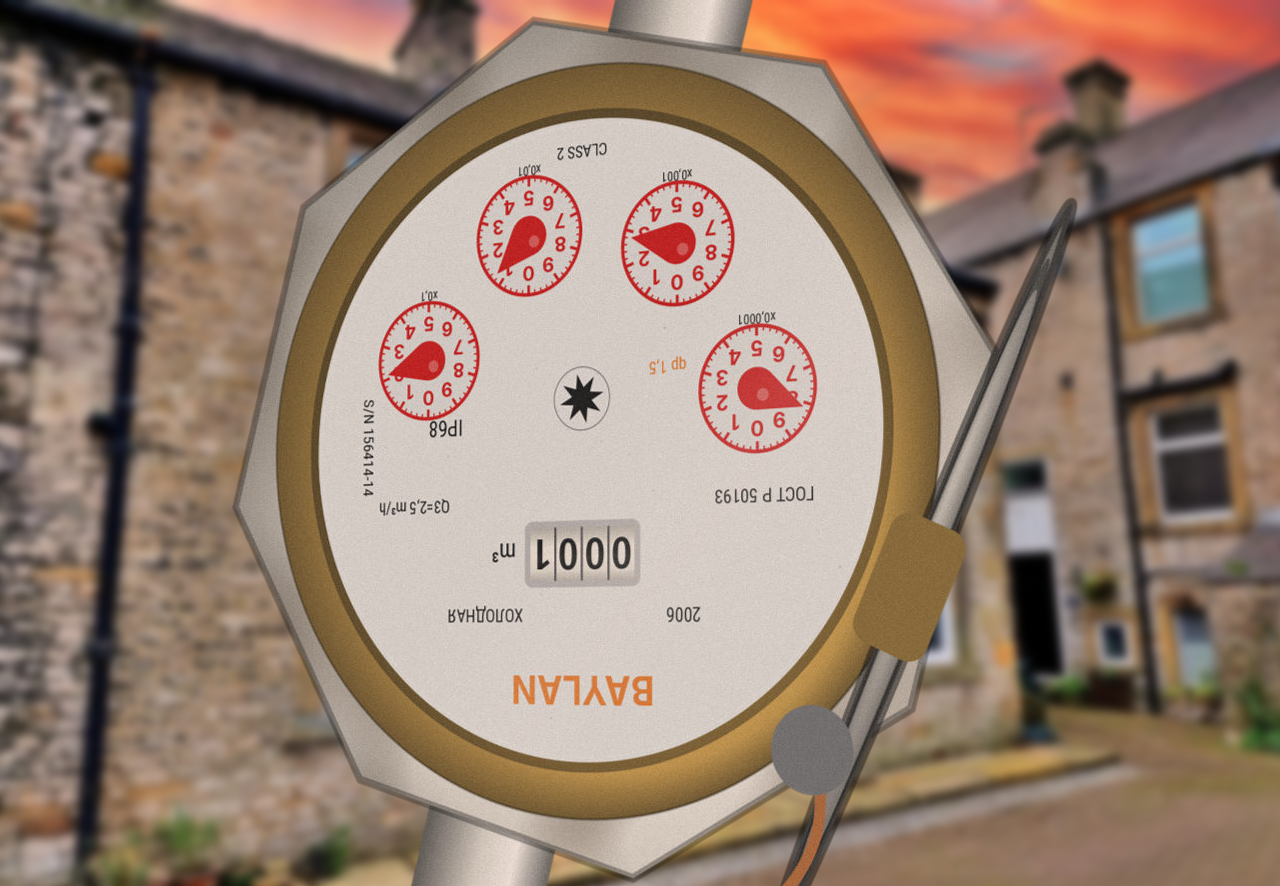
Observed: 1.2128 m³
